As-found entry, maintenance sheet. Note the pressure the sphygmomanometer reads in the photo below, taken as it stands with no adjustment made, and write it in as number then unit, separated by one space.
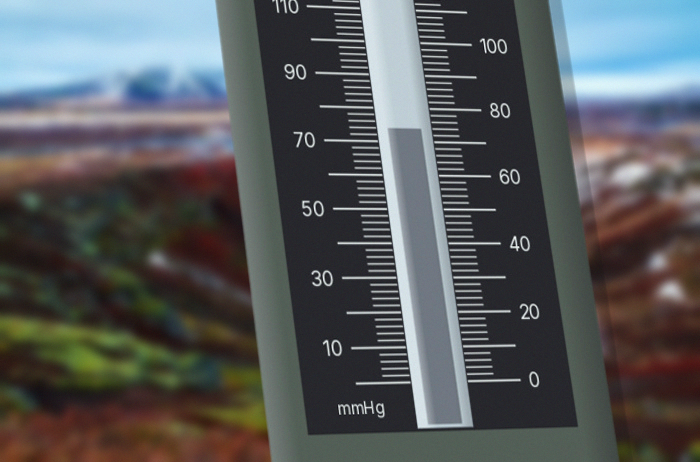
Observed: 74 mmHg
